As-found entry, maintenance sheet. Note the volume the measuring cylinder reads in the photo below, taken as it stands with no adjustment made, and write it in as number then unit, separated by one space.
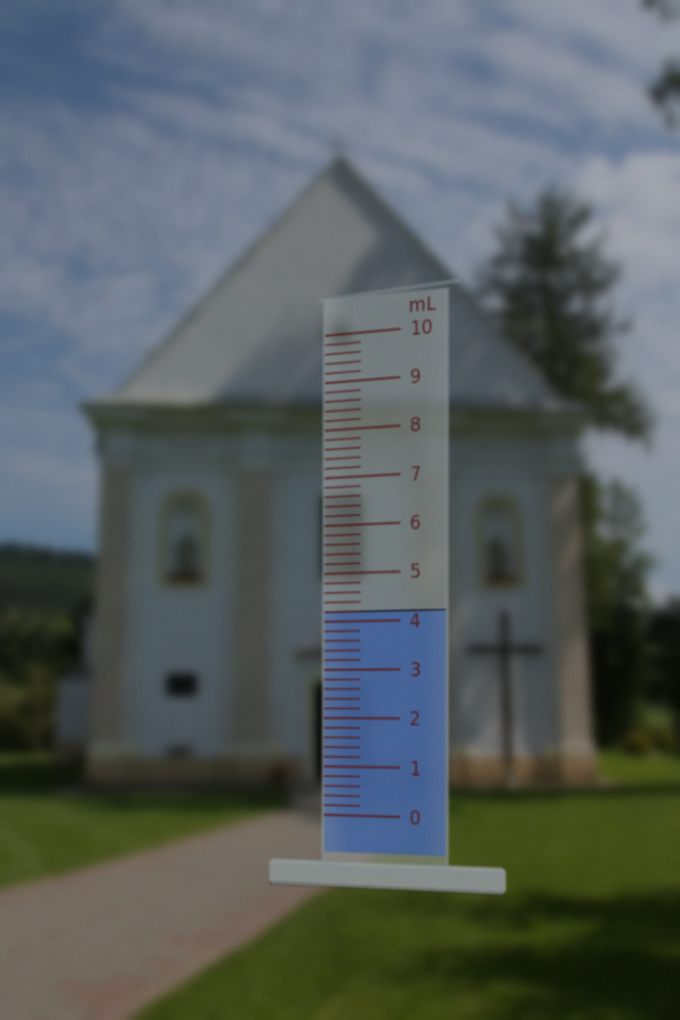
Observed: 4.2 mL
